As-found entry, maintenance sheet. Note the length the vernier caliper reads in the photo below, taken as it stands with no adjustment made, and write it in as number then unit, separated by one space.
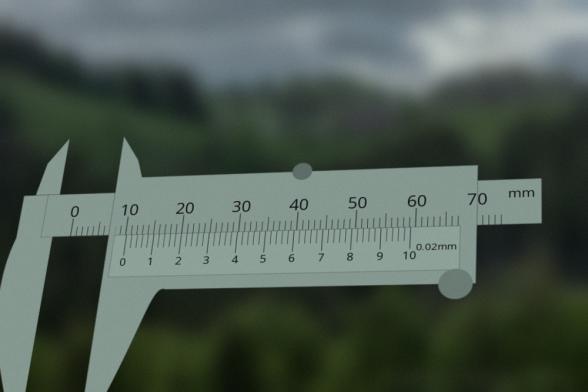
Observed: 10.2 mm
